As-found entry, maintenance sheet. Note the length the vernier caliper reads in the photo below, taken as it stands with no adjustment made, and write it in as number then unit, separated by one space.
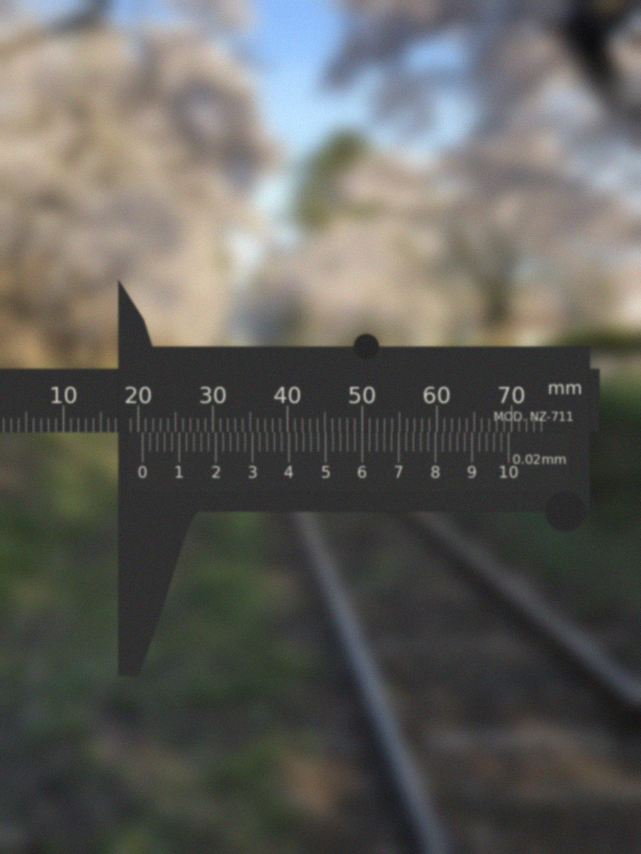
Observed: 20.6 mm
